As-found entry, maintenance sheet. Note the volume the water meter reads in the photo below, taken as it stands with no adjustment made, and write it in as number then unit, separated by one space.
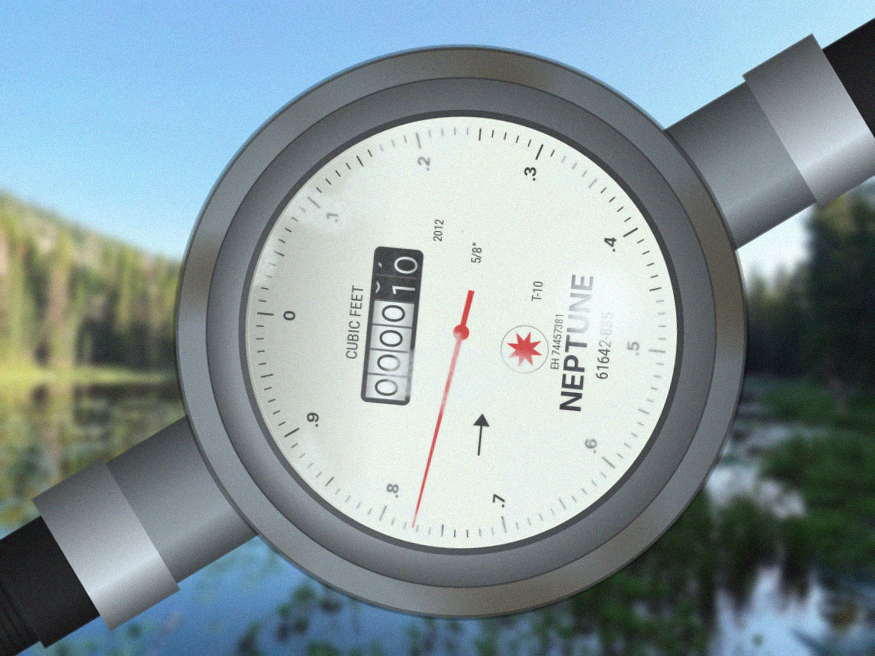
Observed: 9.77 ft³
